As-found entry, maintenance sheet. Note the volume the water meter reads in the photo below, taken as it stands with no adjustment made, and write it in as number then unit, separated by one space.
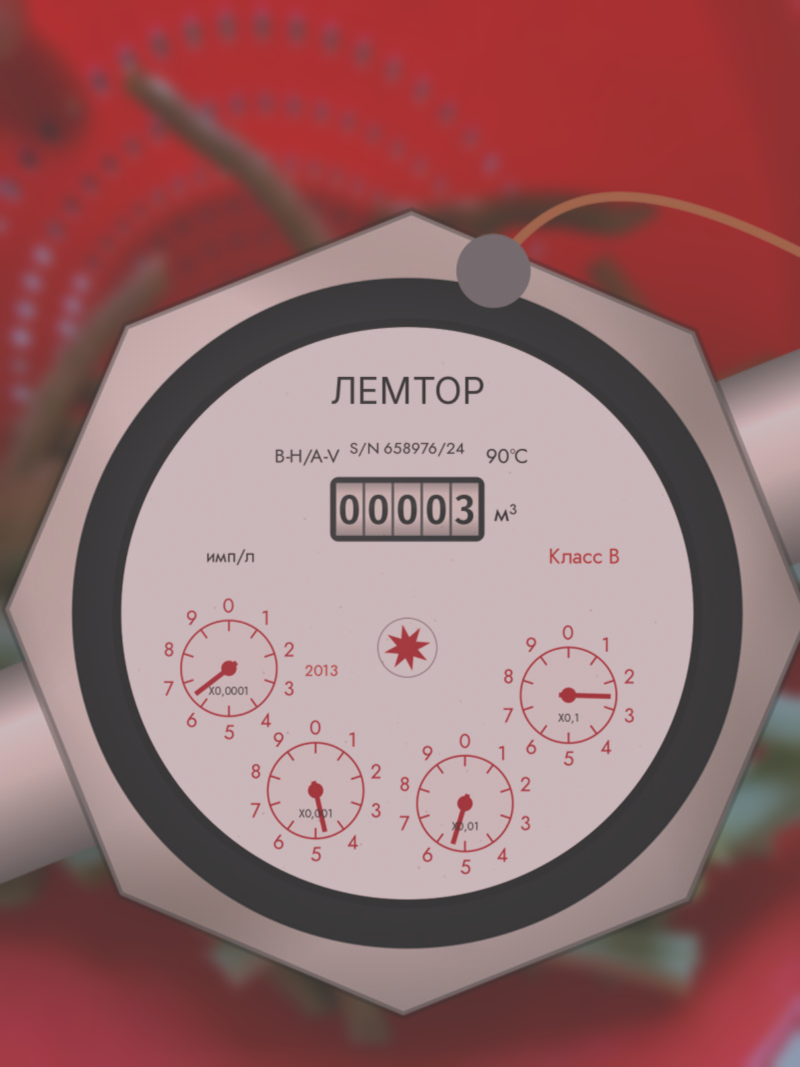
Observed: 3.2546 m³
